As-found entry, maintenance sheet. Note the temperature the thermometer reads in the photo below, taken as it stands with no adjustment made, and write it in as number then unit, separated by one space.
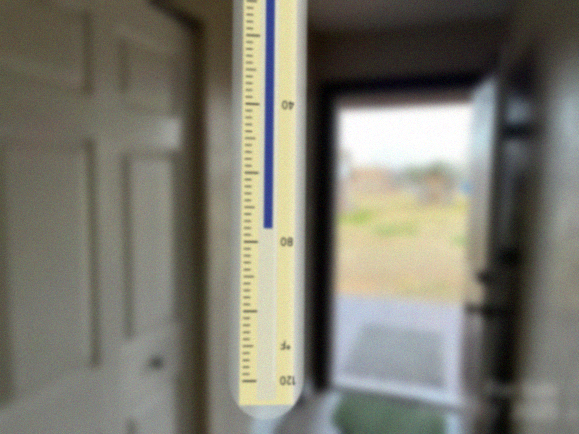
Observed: 76 °F
